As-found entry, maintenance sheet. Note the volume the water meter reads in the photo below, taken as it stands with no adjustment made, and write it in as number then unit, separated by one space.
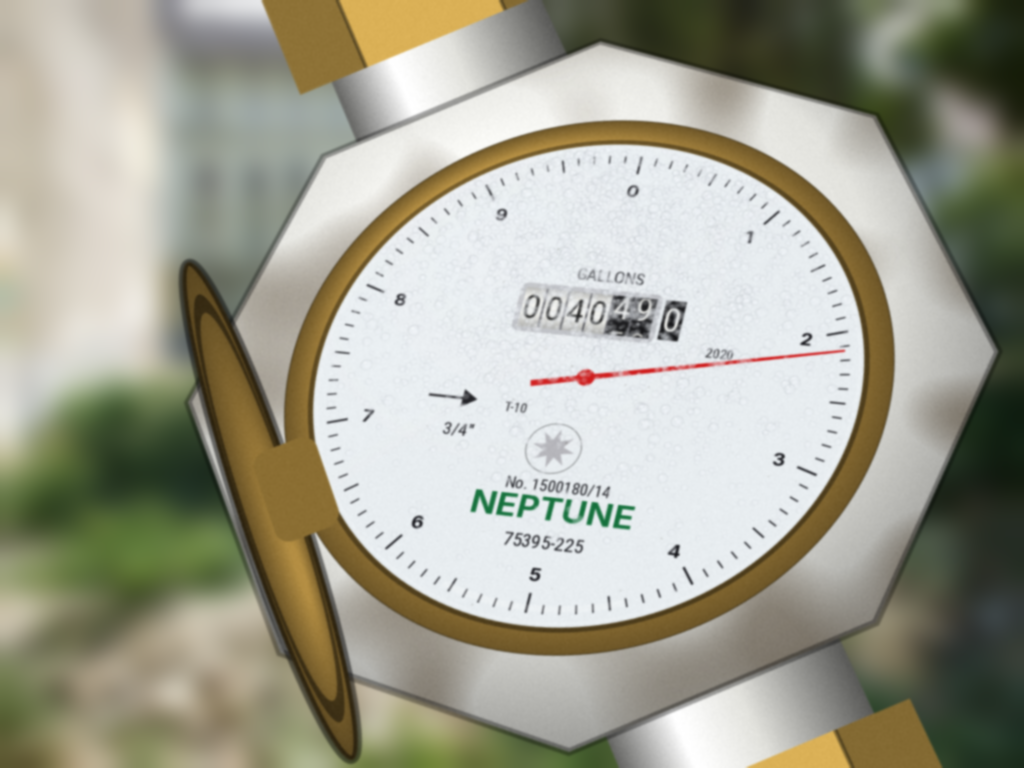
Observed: 40492.1 gal
